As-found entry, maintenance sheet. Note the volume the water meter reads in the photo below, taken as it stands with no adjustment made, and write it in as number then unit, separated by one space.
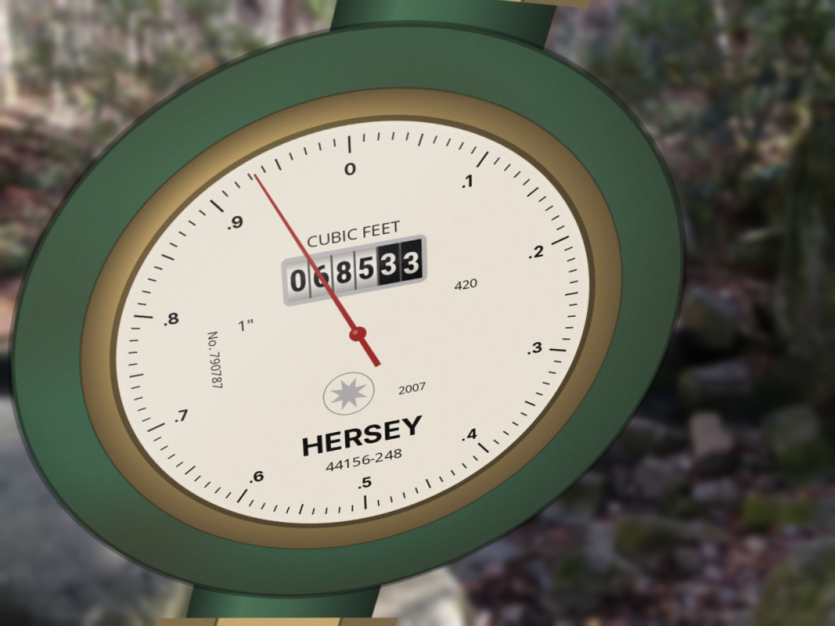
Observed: 68532.93 ft³
